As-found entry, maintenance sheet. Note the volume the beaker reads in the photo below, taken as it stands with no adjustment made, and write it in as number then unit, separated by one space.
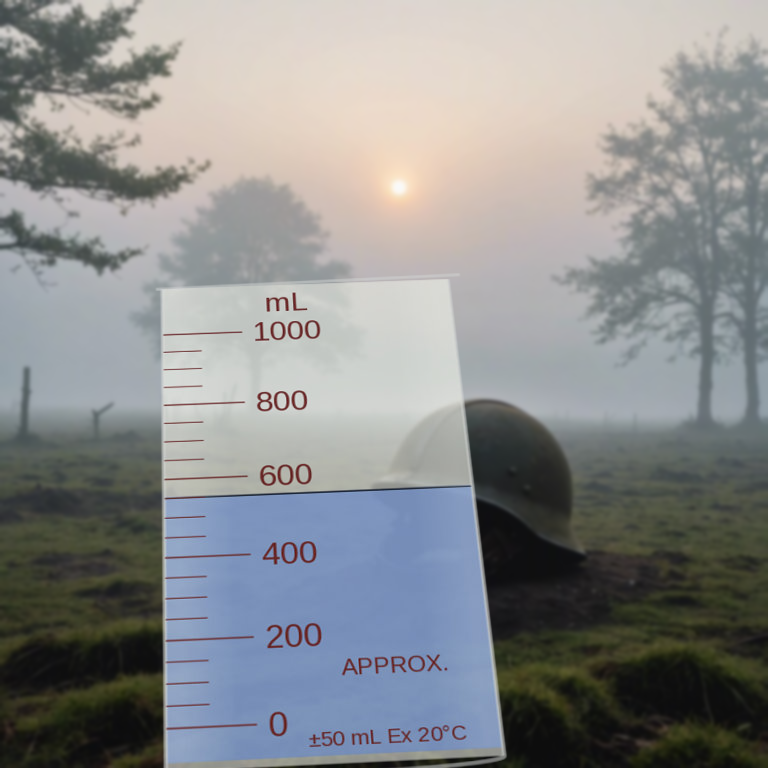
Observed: 550 mL
